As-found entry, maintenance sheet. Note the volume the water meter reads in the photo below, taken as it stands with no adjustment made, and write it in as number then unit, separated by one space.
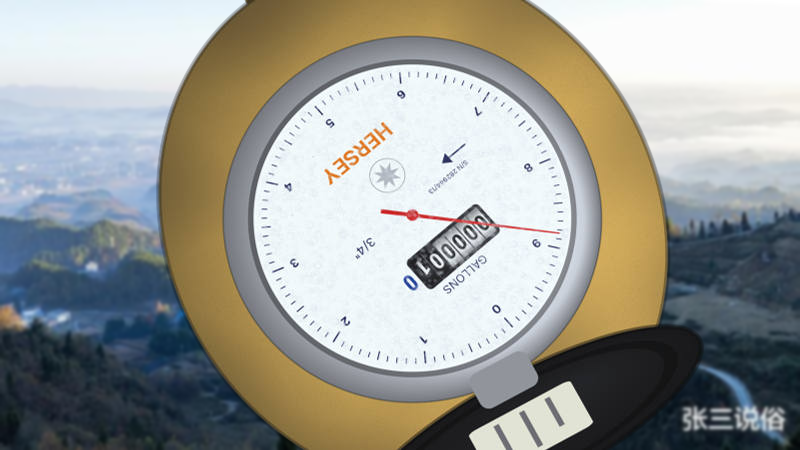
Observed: 8.8 gal
